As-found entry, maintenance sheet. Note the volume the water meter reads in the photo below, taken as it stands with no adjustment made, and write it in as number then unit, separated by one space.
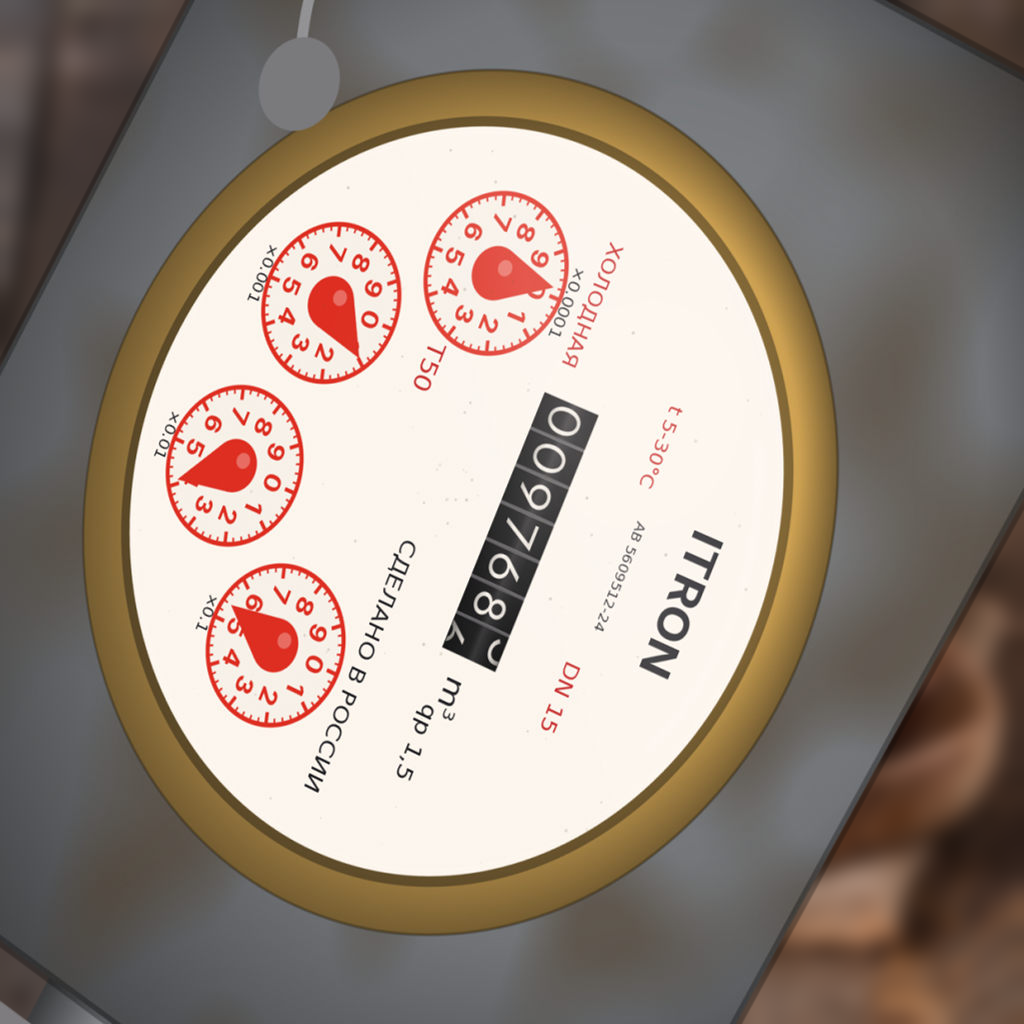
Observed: 97685.5409 m³
